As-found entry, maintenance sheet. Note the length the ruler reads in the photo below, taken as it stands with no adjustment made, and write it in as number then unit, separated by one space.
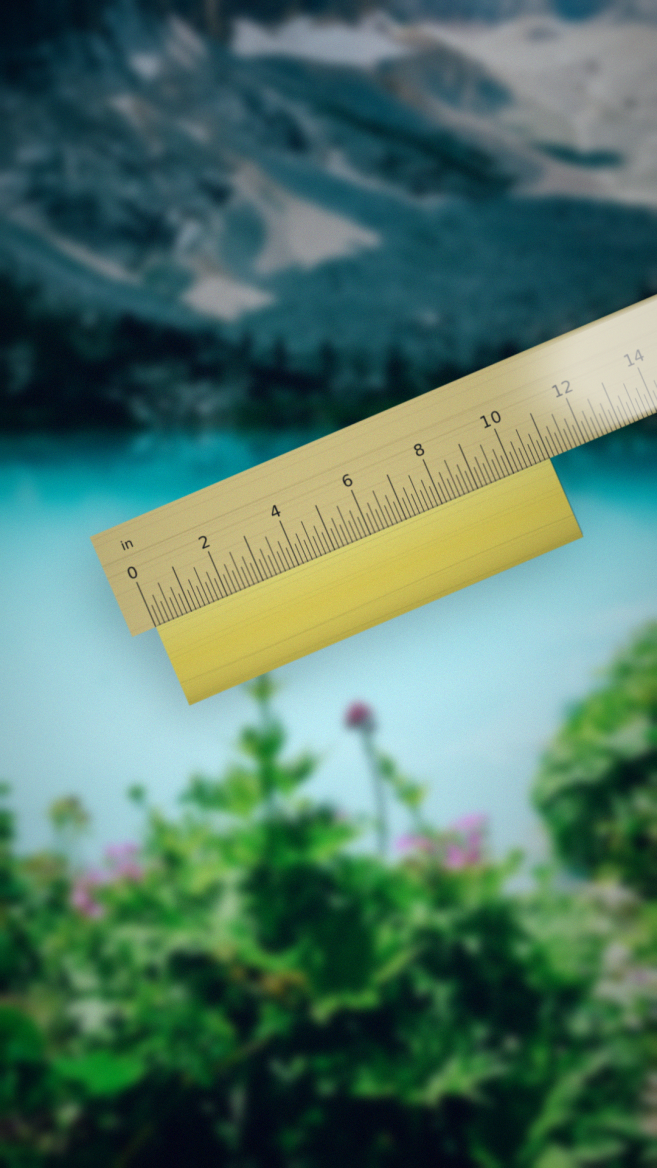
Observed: 11 in
